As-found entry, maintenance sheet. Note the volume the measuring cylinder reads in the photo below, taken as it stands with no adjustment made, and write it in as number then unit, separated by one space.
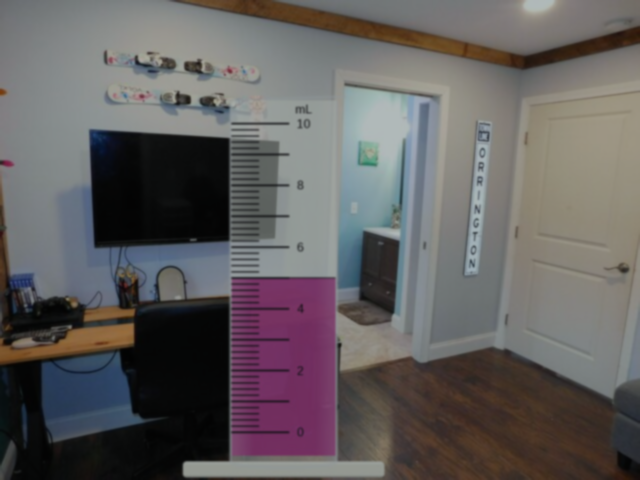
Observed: 5 mL
